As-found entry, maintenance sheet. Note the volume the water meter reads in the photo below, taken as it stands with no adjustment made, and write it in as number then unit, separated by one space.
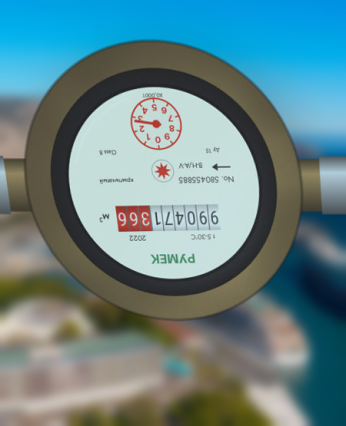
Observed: 990471.3662 m³
